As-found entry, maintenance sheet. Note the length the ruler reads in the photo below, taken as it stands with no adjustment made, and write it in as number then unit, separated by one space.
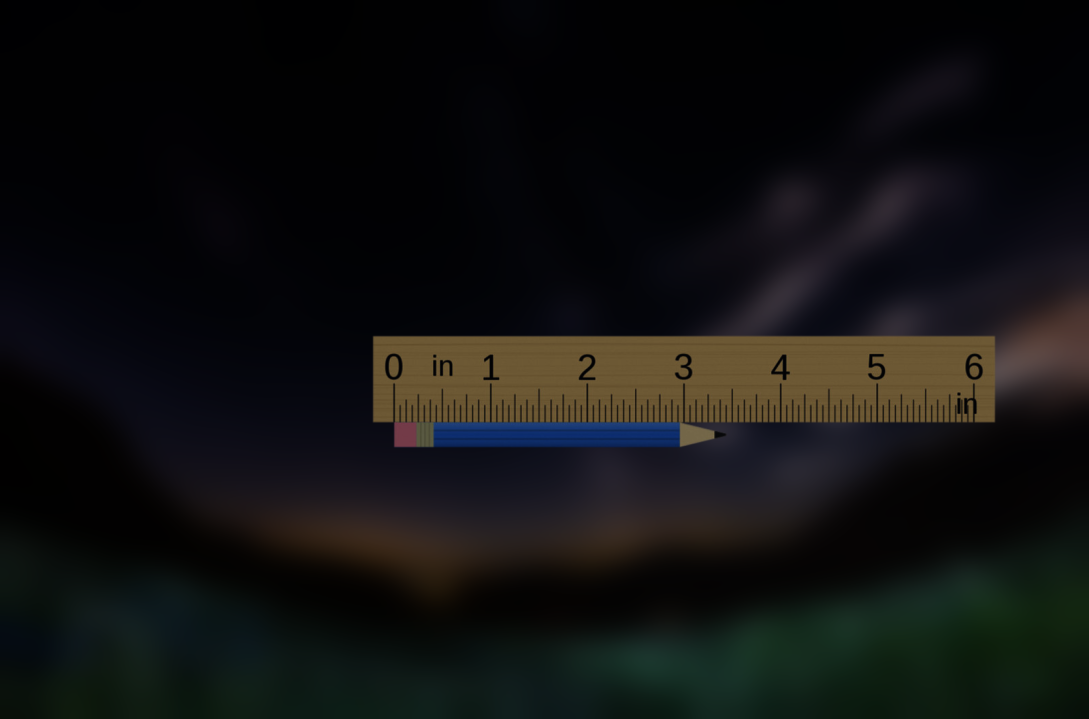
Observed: 3.4375 in
